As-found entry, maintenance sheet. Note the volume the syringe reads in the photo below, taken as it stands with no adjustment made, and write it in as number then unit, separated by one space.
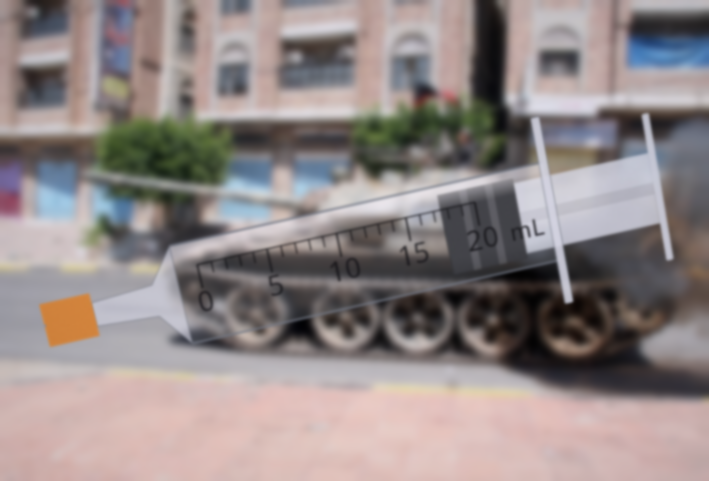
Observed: 17.5 mL
